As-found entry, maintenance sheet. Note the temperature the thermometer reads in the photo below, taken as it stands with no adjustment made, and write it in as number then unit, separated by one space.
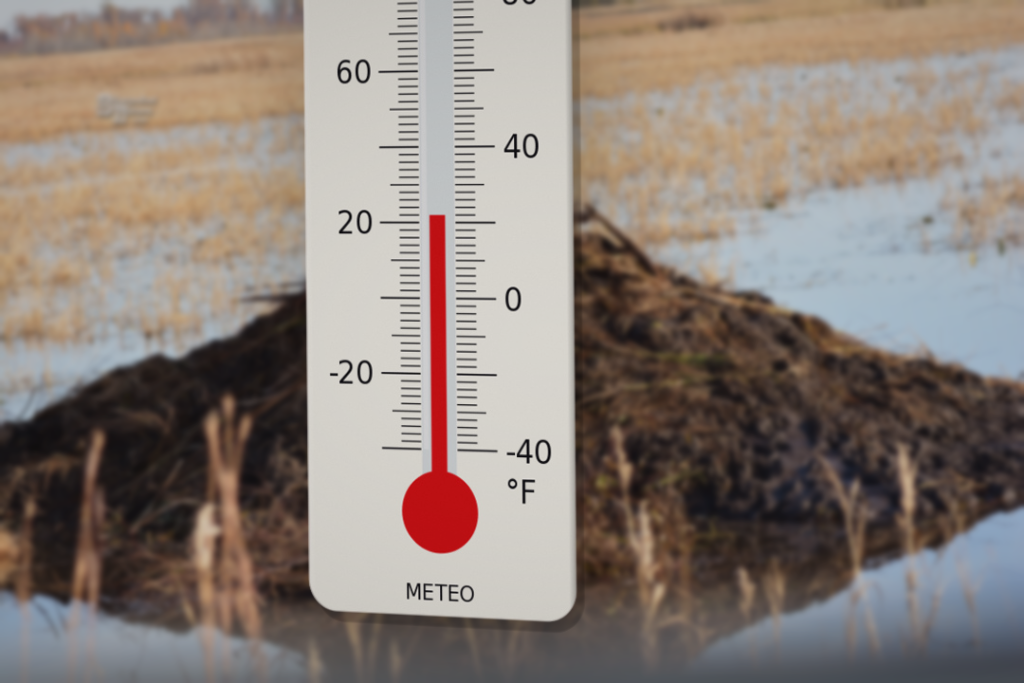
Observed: 22 °F
